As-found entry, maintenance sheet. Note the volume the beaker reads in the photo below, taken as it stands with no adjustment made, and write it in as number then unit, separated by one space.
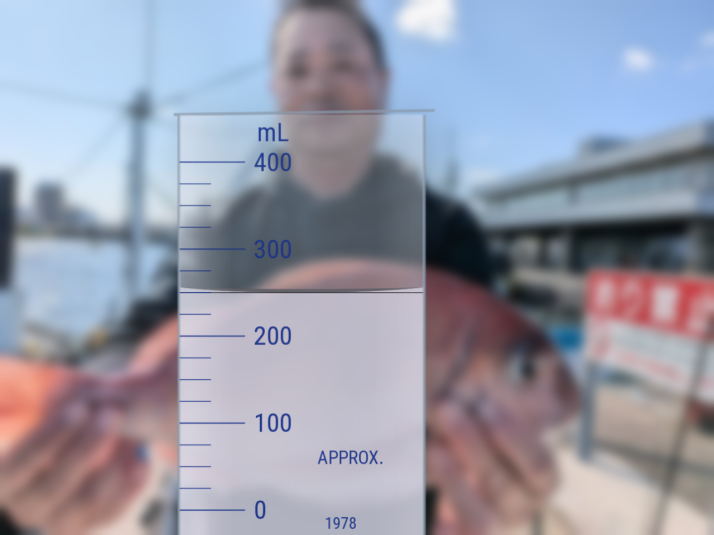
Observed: 250 mL
